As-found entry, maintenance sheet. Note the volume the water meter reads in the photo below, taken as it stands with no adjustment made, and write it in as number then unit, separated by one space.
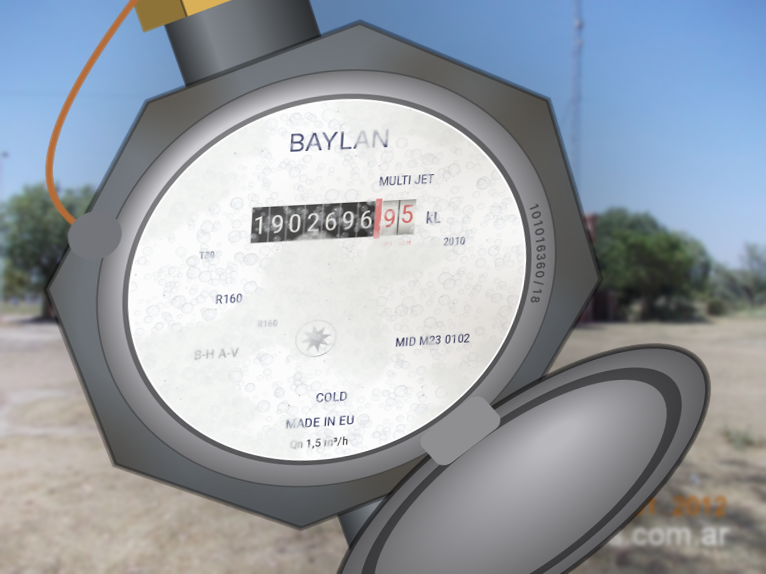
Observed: 1902696.95 kL
